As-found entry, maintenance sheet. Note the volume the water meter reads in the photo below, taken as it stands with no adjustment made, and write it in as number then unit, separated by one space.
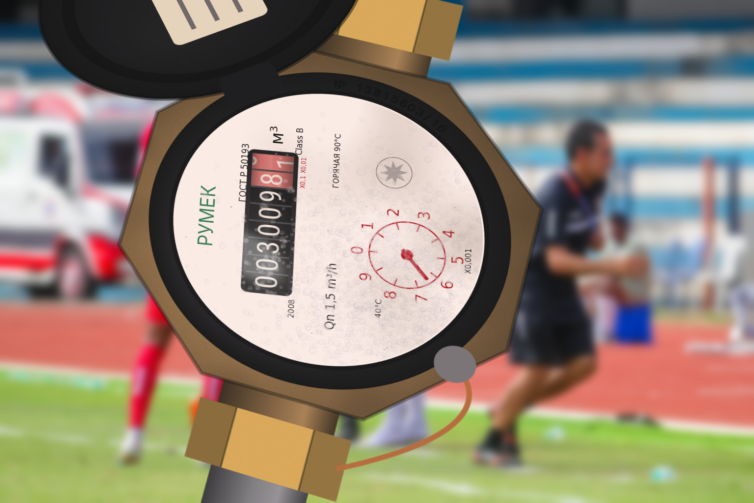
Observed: 3009.806 m³
